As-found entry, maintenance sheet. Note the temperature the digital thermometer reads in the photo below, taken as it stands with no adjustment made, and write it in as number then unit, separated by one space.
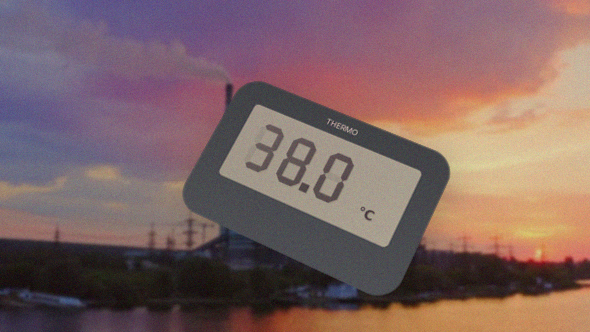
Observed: 38.0 °C
